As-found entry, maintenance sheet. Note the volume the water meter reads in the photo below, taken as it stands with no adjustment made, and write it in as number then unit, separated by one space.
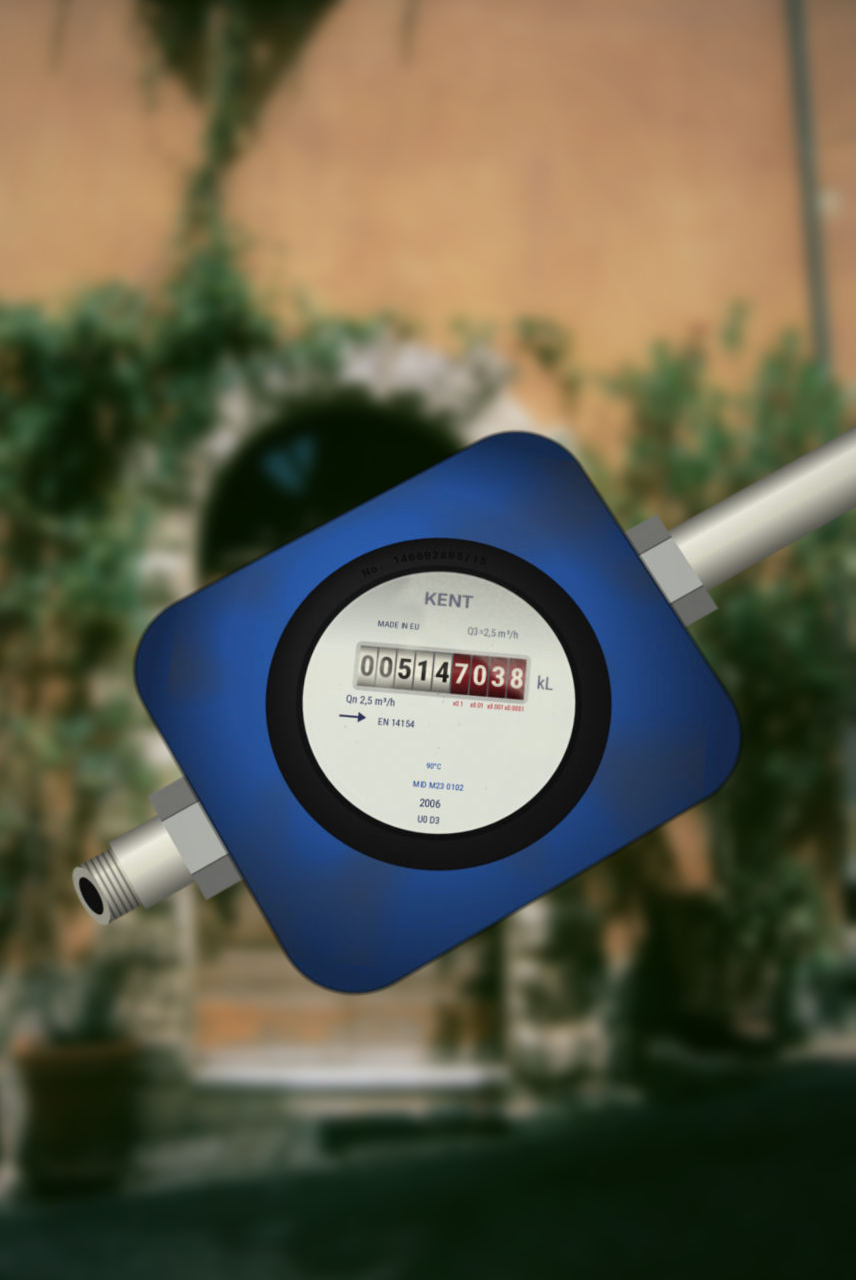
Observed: 514.7038 kL
